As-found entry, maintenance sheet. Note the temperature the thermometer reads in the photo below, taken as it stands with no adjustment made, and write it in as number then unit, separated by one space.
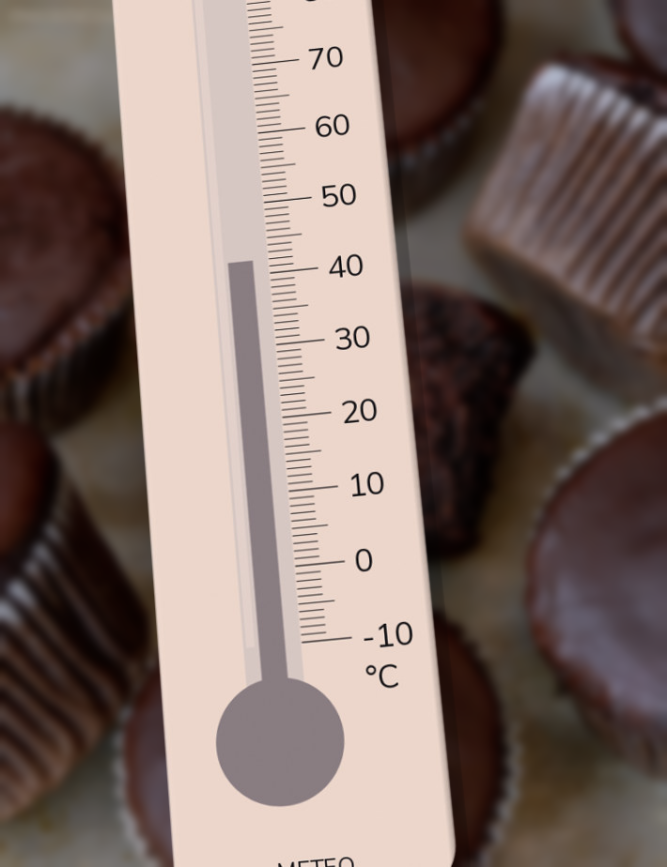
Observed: 42 °C
